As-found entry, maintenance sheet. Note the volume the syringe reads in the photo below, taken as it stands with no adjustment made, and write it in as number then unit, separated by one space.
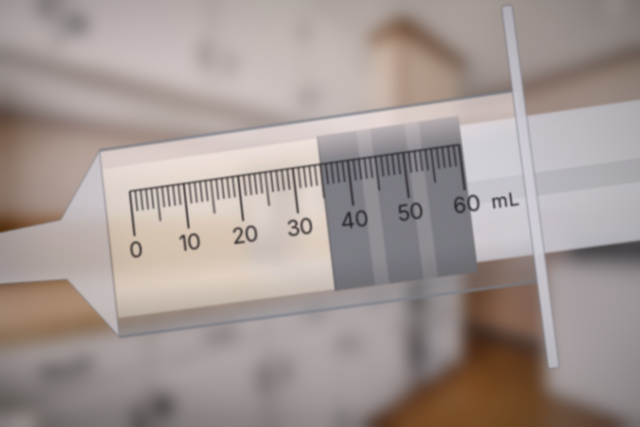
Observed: 35 mL
